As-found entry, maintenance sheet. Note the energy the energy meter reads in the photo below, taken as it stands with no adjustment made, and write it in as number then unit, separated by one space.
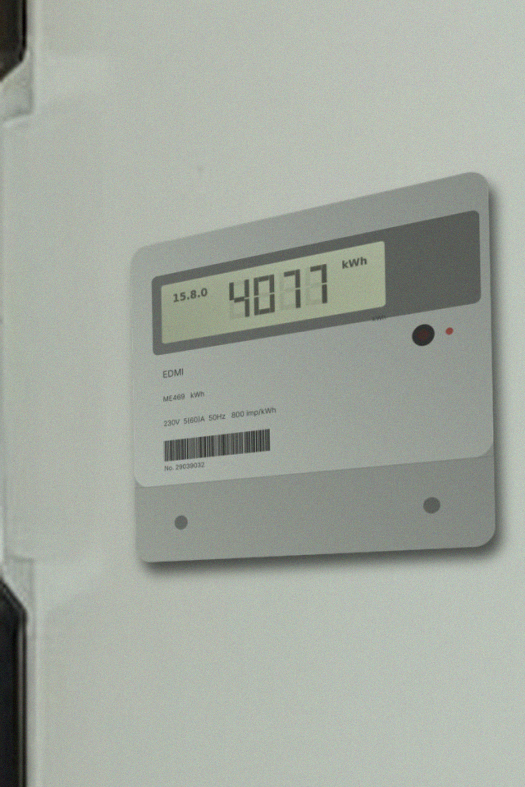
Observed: 4077 kWh
